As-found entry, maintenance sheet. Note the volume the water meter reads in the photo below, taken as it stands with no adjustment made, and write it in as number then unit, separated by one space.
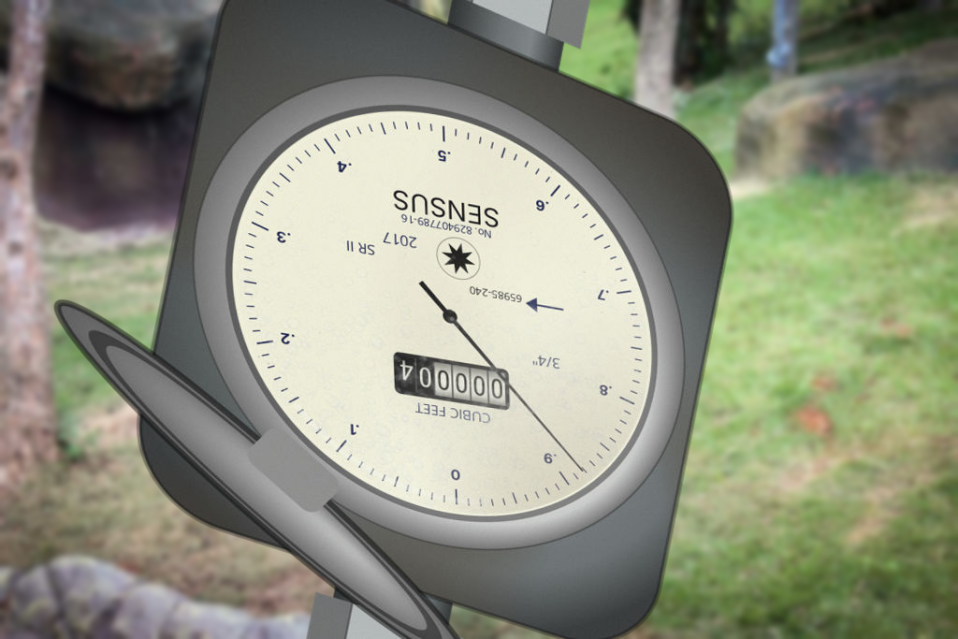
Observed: 3.88 ft³
